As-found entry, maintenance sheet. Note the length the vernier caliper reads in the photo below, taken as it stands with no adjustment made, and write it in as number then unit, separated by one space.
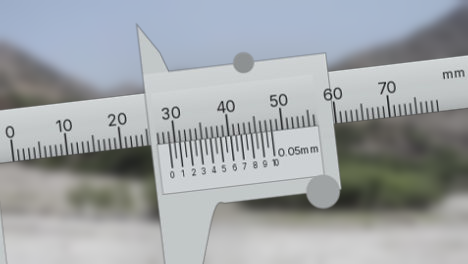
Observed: 29.0 mm
